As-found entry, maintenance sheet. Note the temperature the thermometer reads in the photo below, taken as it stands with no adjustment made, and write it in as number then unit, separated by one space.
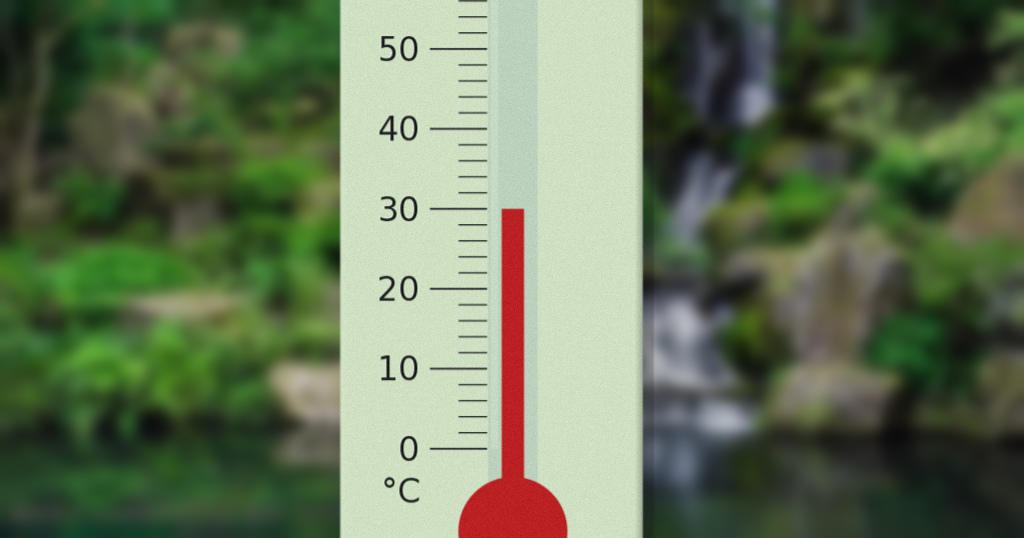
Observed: 30 °C
